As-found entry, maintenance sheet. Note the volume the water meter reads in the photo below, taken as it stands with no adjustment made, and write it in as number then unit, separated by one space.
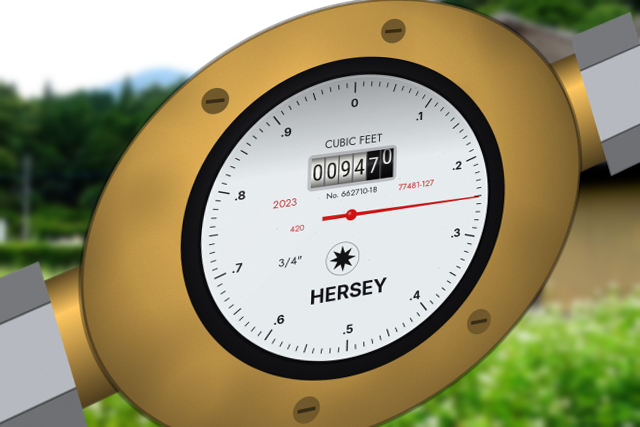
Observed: 9470.25 ft³
